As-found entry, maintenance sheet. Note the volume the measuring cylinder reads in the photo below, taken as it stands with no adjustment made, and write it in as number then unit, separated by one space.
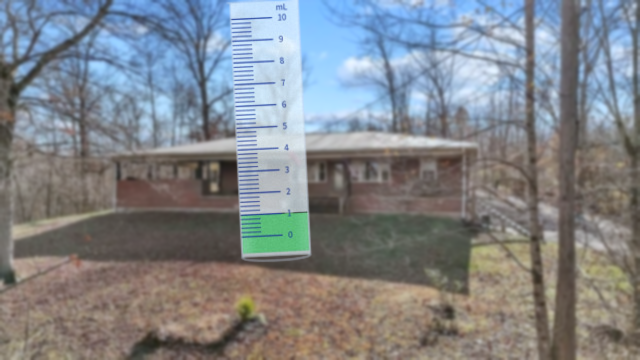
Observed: 1 mL
